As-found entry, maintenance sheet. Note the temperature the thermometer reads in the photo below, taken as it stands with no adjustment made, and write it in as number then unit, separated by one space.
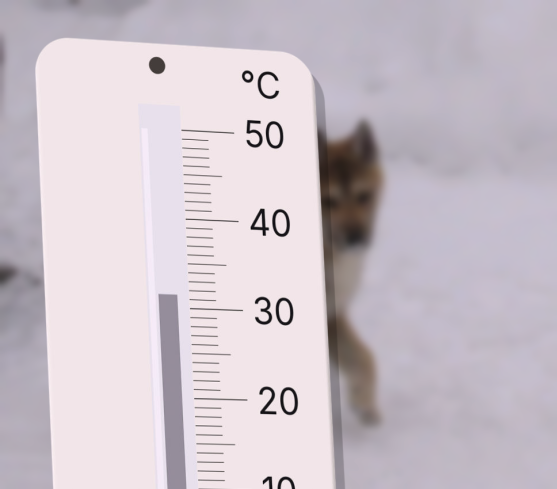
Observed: 31.5 °C
